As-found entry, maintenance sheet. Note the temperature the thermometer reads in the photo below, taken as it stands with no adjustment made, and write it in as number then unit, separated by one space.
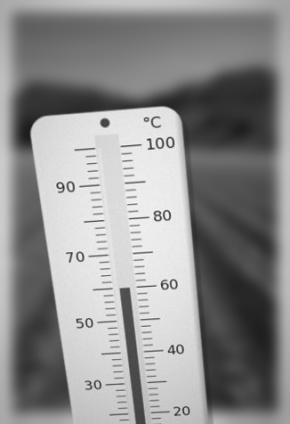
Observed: 60 °C
